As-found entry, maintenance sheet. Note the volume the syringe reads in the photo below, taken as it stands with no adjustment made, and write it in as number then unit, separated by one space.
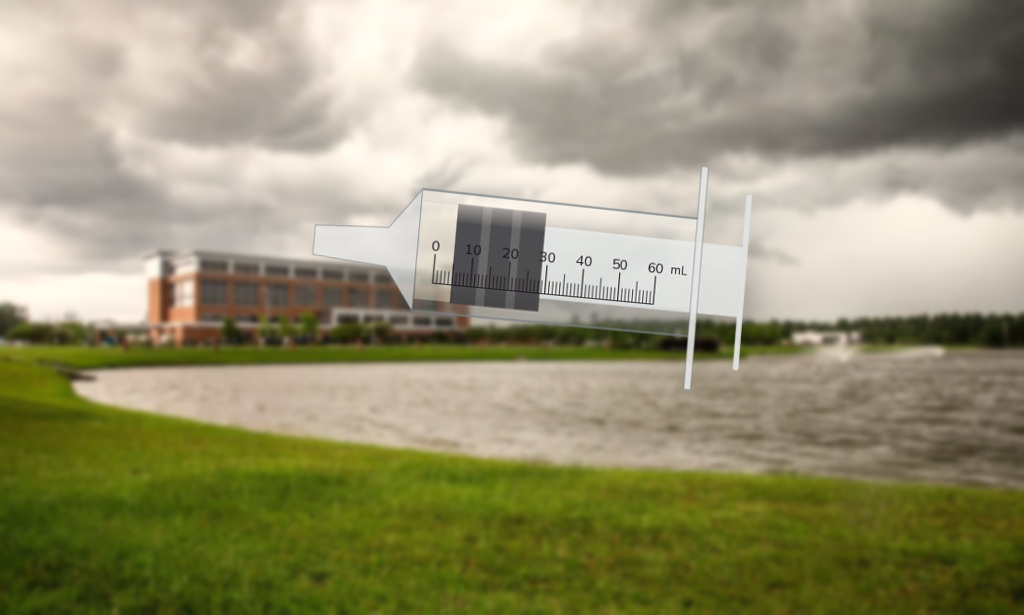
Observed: 5 mL
